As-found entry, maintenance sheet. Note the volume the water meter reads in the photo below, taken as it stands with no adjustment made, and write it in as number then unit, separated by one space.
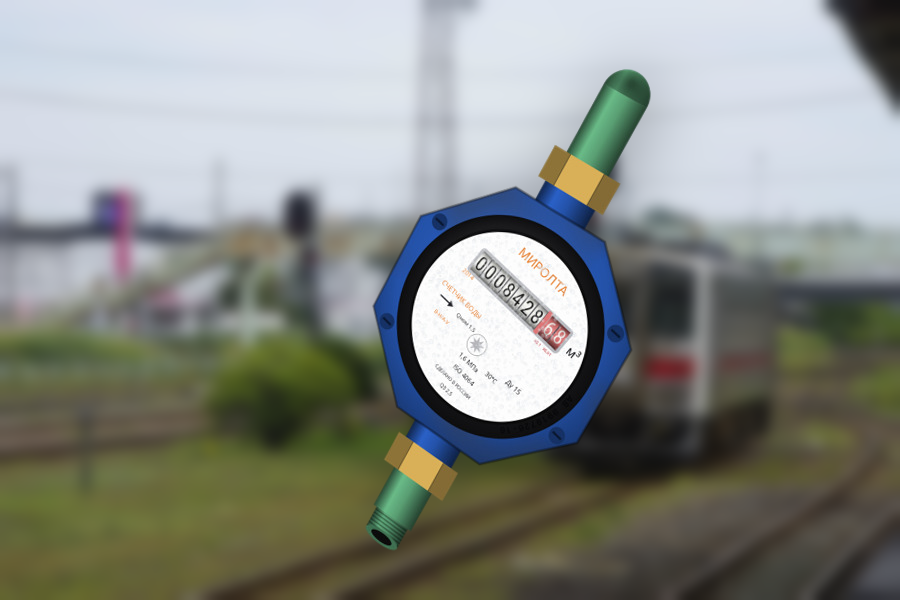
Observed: 8428.68 m³
